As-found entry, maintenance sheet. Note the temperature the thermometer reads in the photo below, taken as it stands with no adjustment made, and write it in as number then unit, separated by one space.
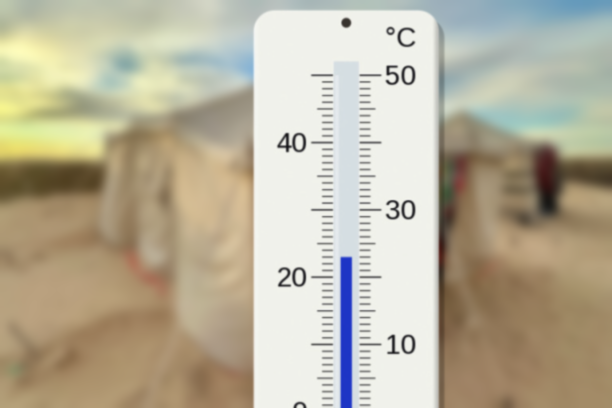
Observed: 23 °C
